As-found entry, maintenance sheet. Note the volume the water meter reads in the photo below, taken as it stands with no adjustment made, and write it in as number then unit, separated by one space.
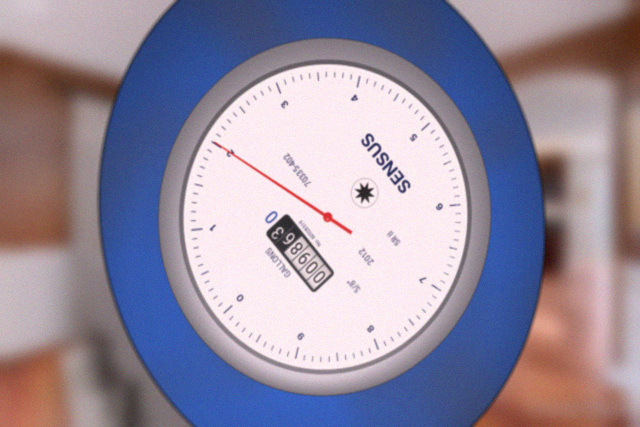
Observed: 98632.0 gal
